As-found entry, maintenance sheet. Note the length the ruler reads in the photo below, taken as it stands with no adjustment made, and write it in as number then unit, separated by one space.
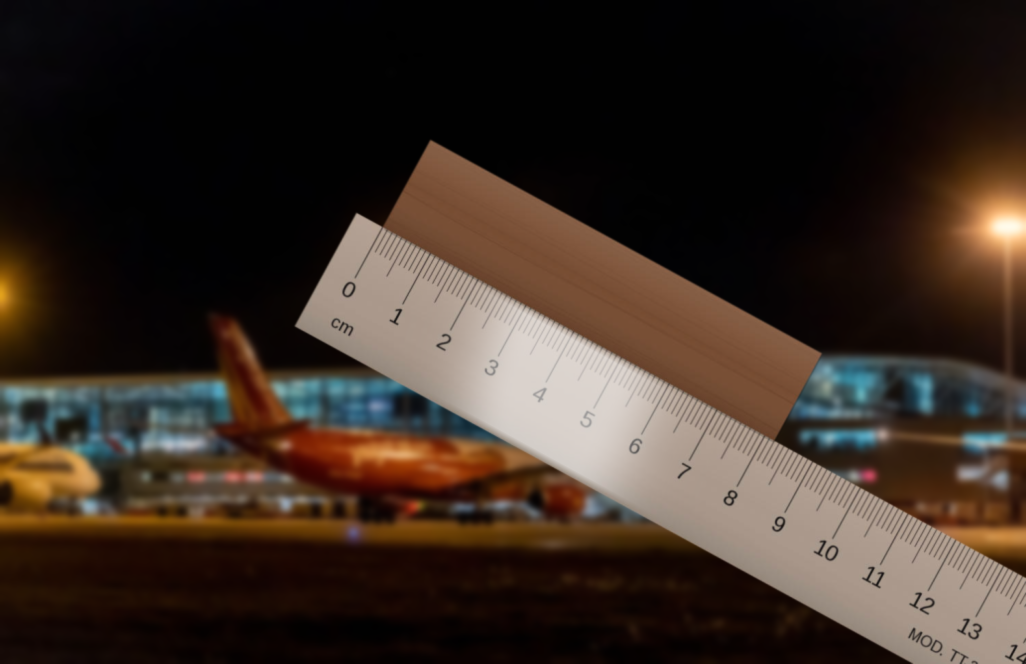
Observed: 8.2 cm
